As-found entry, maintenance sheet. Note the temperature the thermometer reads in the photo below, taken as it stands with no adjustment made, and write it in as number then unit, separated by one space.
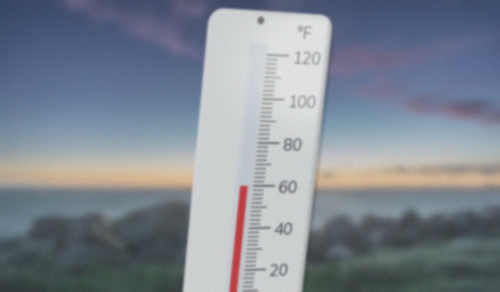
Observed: 60 °F
